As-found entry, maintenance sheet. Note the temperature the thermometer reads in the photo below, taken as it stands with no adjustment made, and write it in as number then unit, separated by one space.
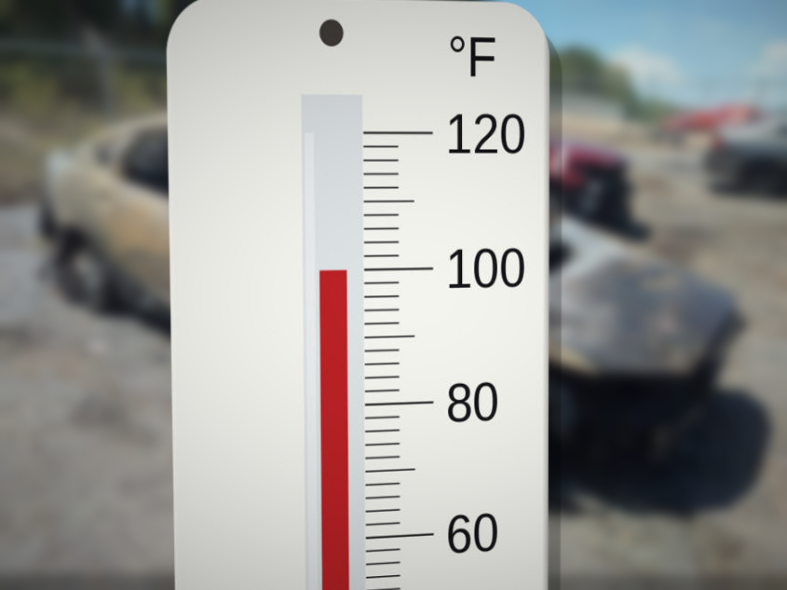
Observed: 100 °F
